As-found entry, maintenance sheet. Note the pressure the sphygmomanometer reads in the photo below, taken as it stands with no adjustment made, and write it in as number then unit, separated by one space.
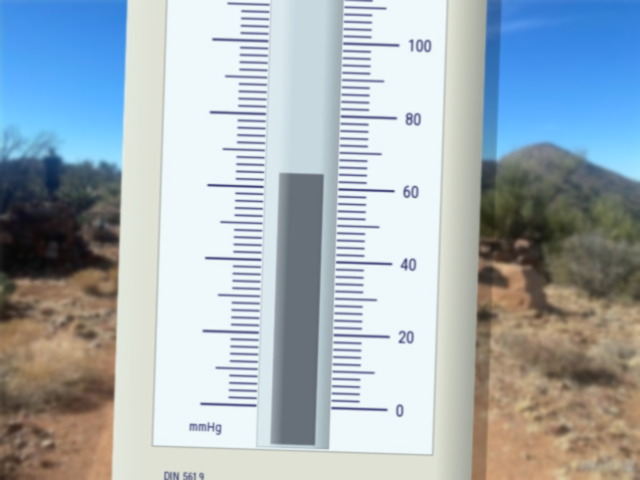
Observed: 64 mmHg
